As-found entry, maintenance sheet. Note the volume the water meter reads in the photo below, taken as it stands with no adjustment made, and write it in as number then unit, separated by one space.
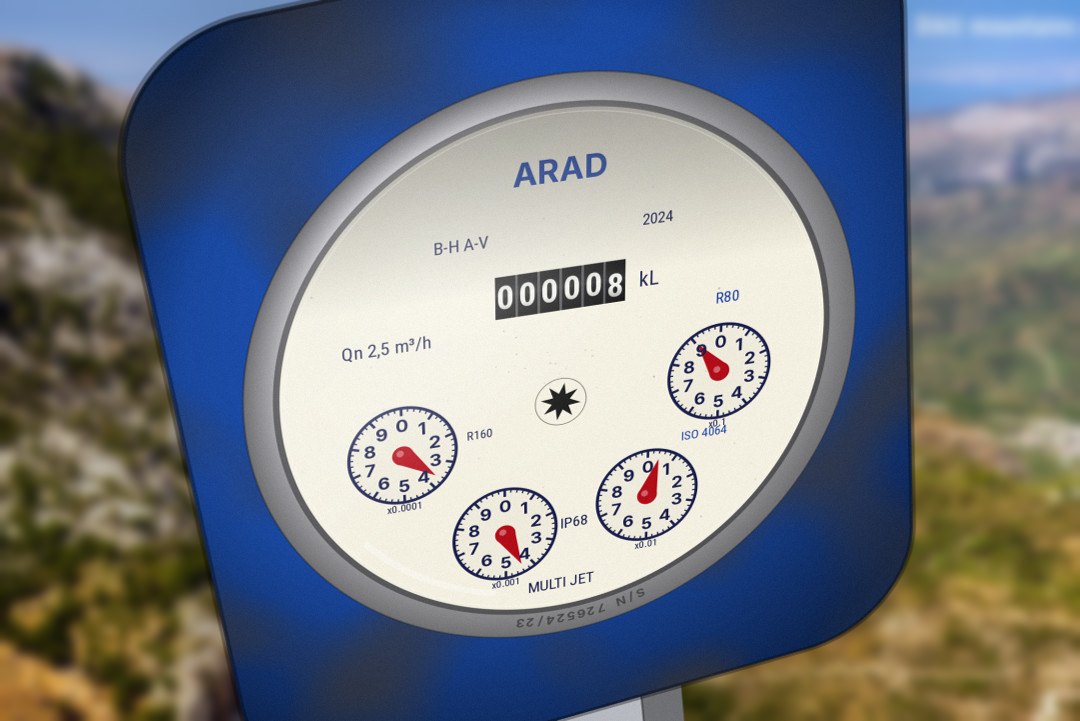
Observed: 7.9043 kL
